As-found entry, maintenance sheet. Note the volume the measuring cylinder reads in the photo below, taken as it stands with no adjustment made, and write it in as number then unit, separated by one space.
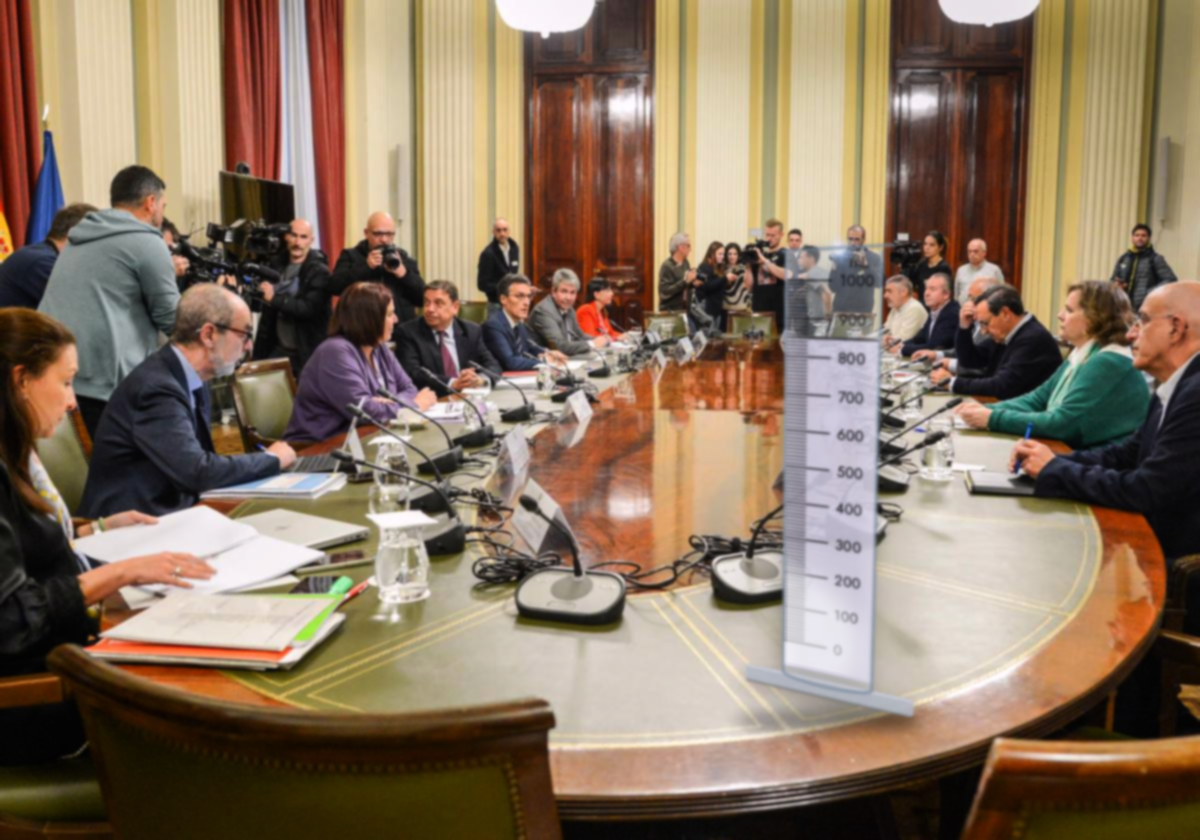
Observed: 850 mL
